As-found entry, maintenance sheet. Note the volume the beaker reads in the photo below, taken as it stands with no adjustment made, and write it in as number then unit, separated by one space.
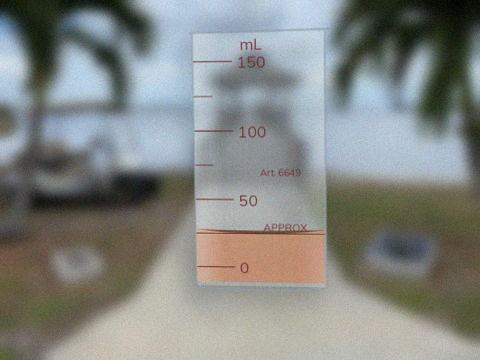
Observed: 25 mL
